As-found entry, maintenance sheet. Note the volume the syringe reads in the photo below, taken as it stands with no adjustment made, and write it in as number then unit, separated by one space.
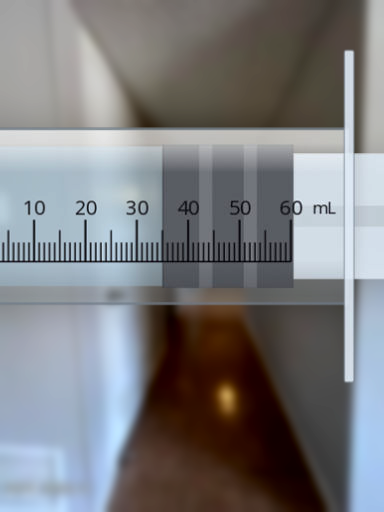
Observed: 35 mL
